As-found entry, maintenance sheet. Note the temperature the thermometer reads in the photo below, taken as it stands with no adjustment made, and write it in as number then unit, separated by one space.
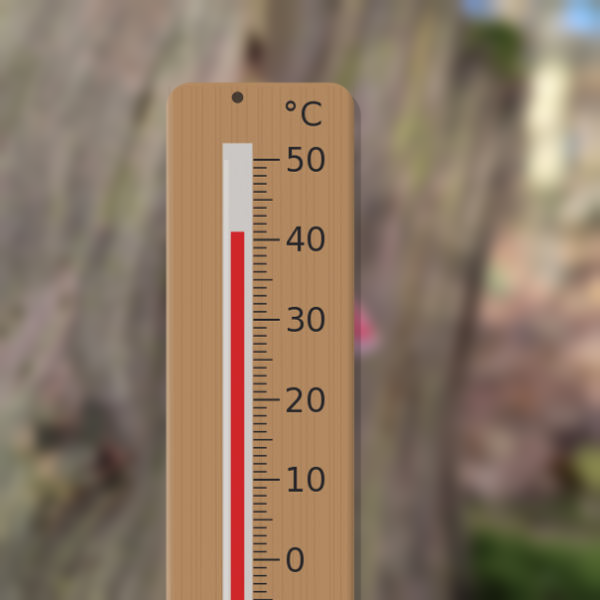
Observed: 41 °C
